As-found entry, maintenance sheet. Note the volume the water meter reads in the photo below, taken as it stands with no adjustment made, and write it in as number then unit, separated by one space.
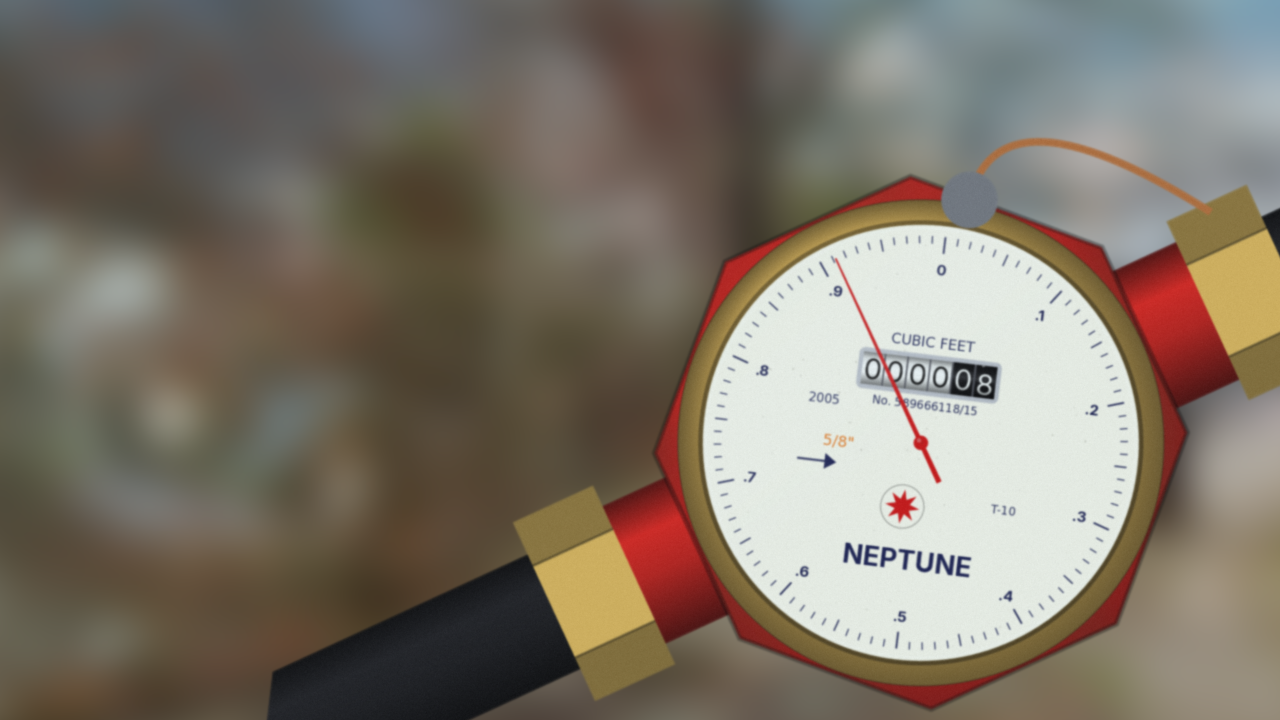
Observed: 7.91 ft³
